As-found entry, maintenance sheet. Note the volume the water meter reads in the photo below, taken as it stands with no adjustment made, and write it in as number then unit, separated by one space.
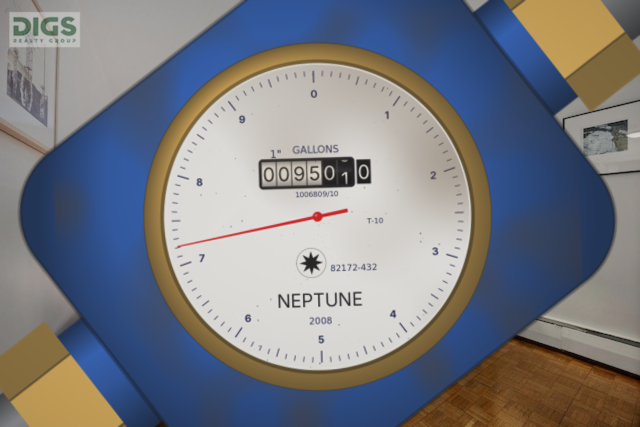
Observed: 95007.2 gal
